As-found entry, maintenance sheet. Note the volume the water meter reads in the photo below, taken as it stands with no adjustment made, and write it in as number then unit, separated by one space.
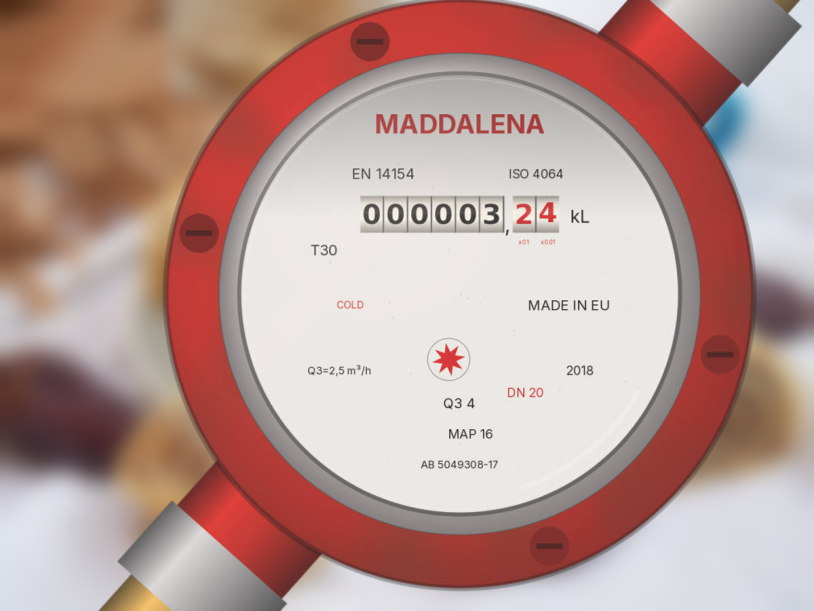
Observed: 3.24 kL
